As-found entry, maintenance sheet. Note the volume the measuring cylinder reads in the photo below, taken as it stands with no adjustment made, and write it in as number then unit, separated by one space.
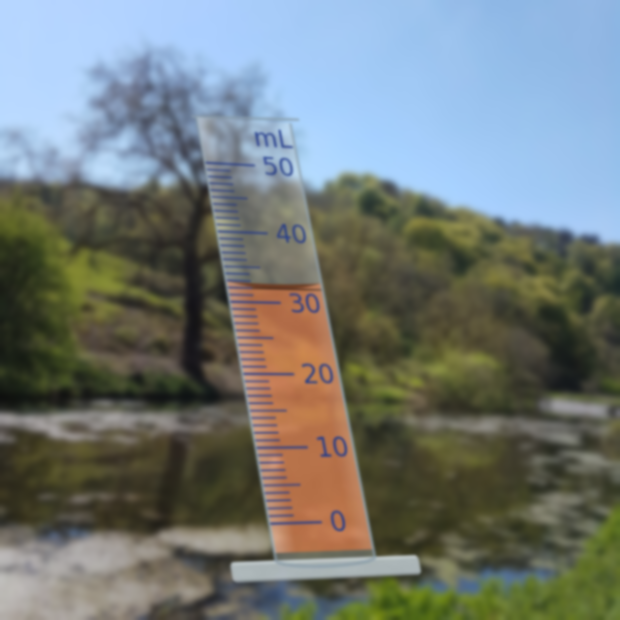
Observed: 32 mL
